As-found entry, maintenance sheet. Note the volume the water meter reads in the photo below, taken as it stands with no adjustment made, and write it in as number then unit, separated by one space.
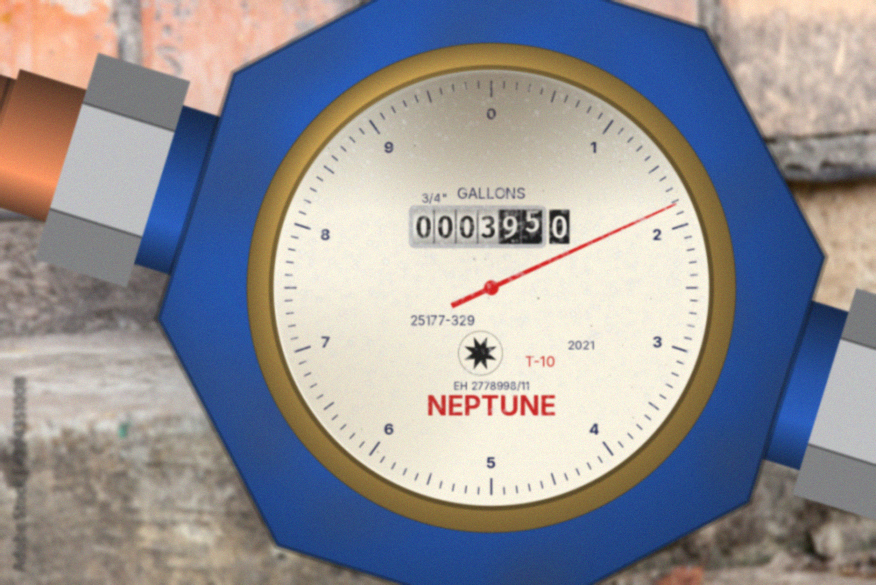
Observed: 3951.8 gal
